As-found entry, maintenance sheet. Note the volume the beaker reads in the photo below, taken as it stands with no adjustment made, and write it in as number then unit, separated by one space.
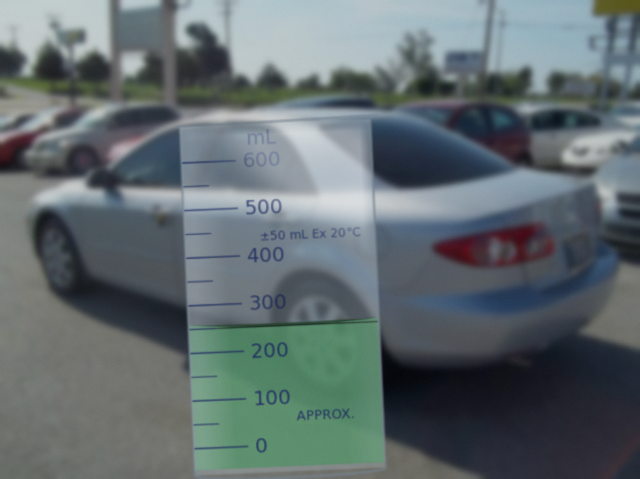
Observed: 250 mL
